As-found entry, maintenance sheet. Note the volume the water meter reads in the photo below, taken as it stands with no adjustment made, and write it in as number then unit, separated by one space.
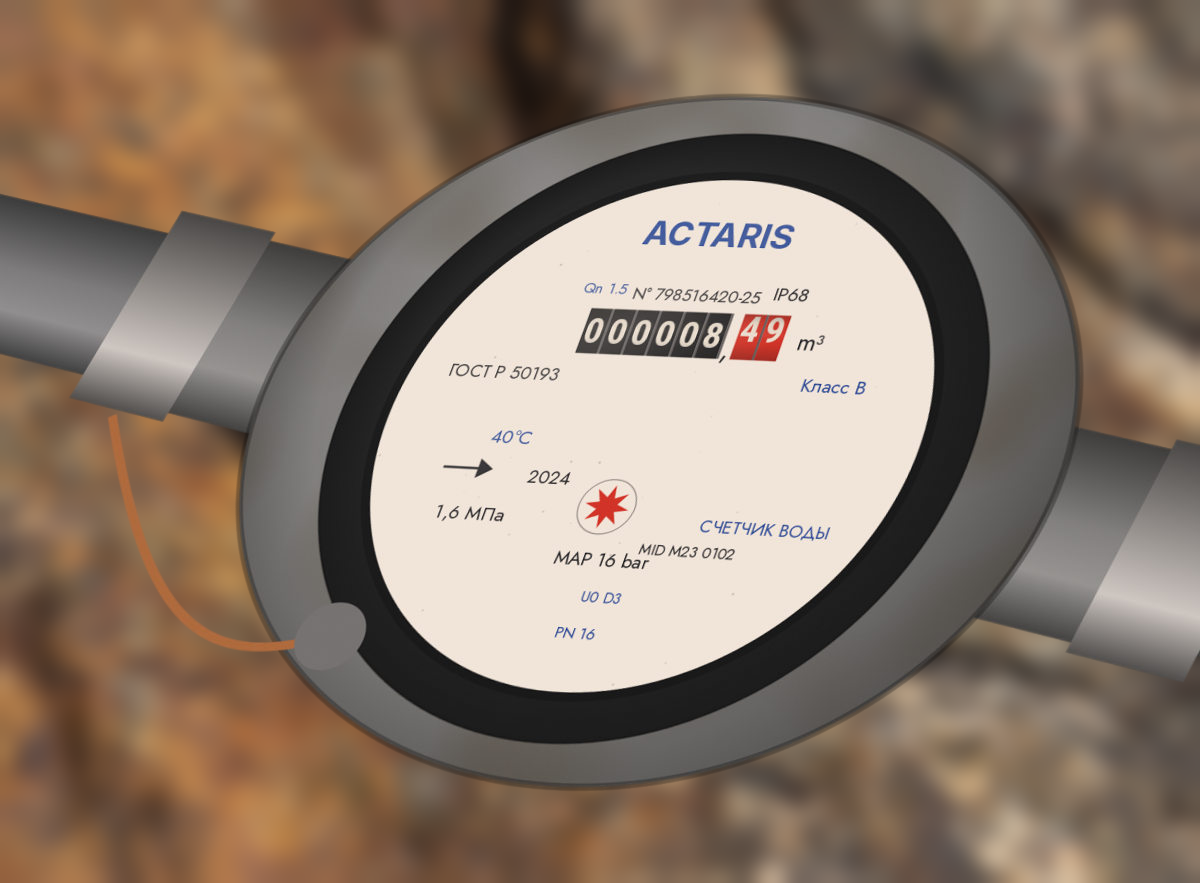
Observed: 8.49 m³
